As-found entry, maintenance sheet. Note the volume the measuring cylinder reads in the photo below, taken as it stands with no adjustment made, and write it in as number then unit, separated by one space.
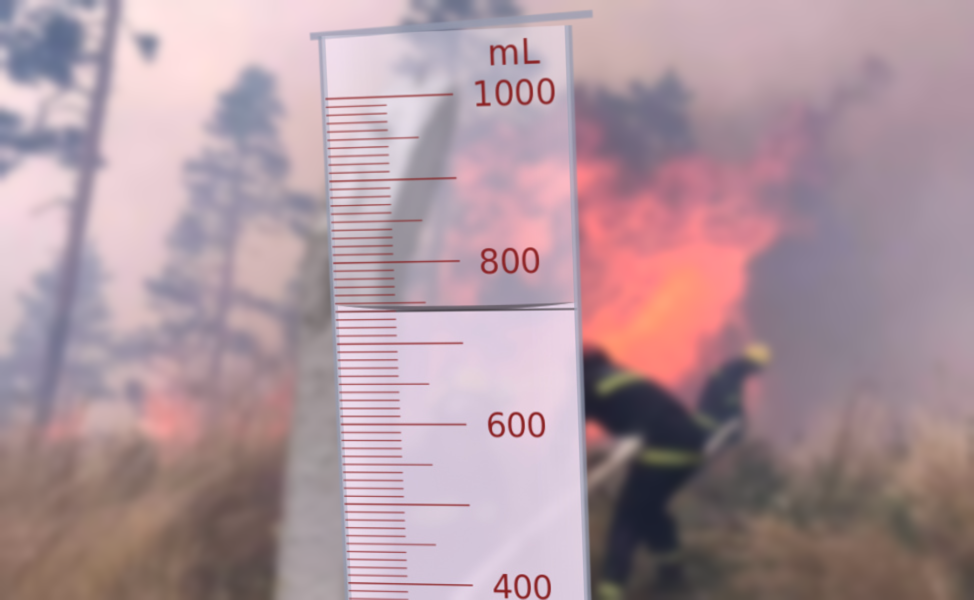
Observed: 740 mL
